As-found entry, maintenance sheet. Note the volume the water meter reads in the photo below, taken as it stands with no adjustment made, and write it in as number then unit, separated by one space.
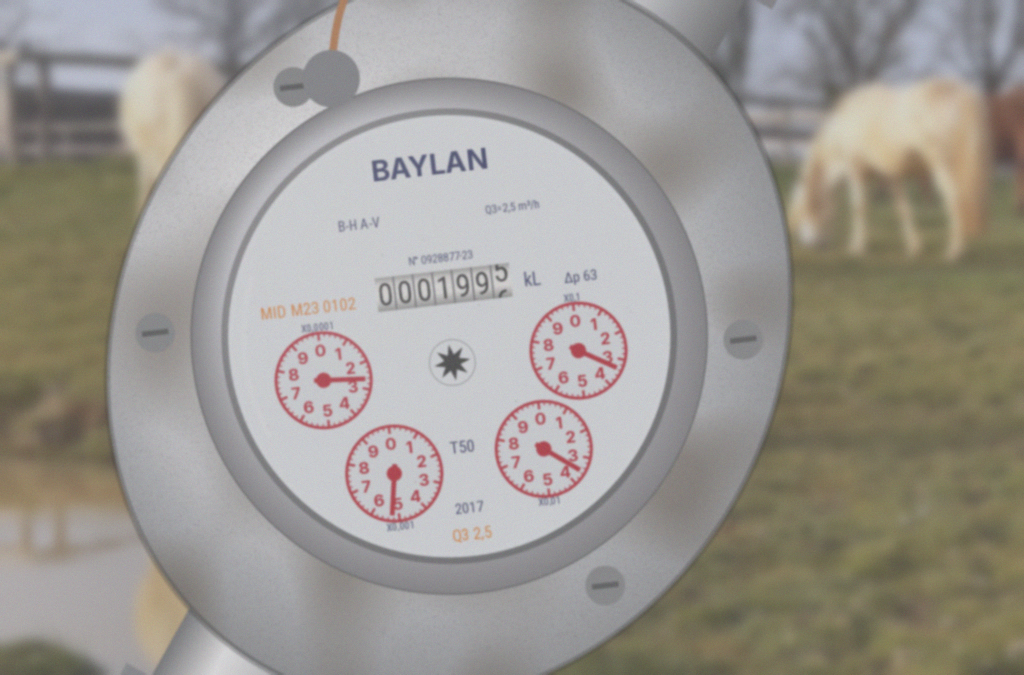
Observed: 1995.3352 kL
